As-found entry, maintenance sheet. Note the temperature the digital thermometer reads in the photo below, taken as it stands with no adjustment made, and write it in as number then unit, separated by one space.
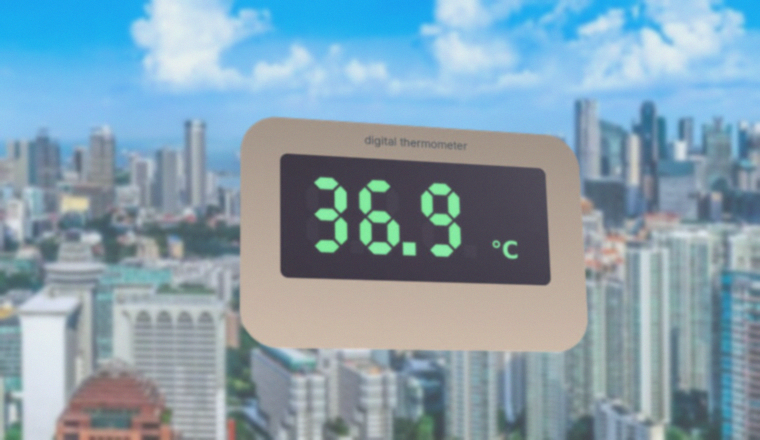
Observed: 36.9 °C
